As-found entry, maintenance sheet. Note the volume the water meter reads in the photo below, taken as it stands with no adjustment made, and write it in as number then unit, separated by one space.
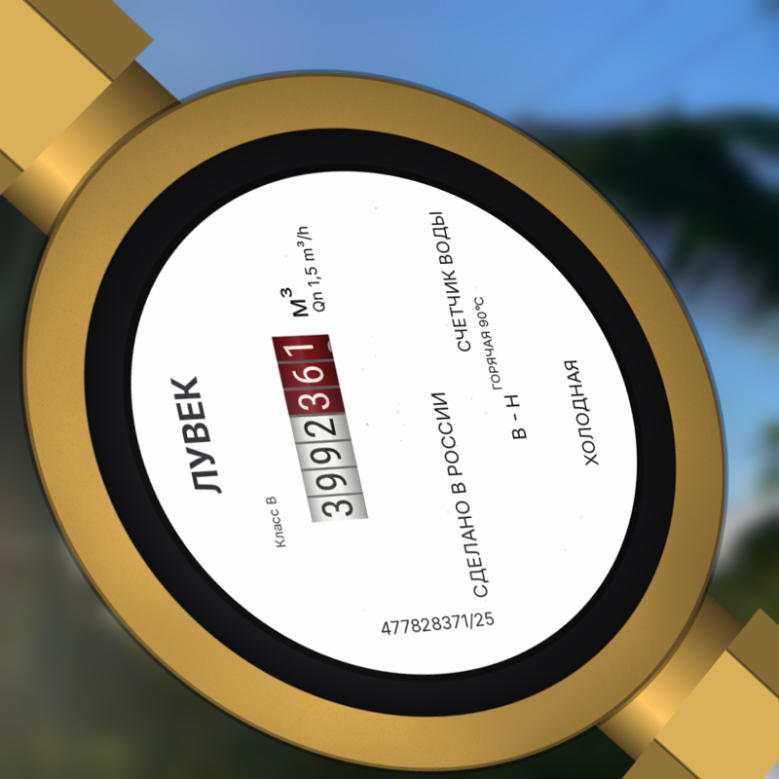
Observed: 3992.361 m³
